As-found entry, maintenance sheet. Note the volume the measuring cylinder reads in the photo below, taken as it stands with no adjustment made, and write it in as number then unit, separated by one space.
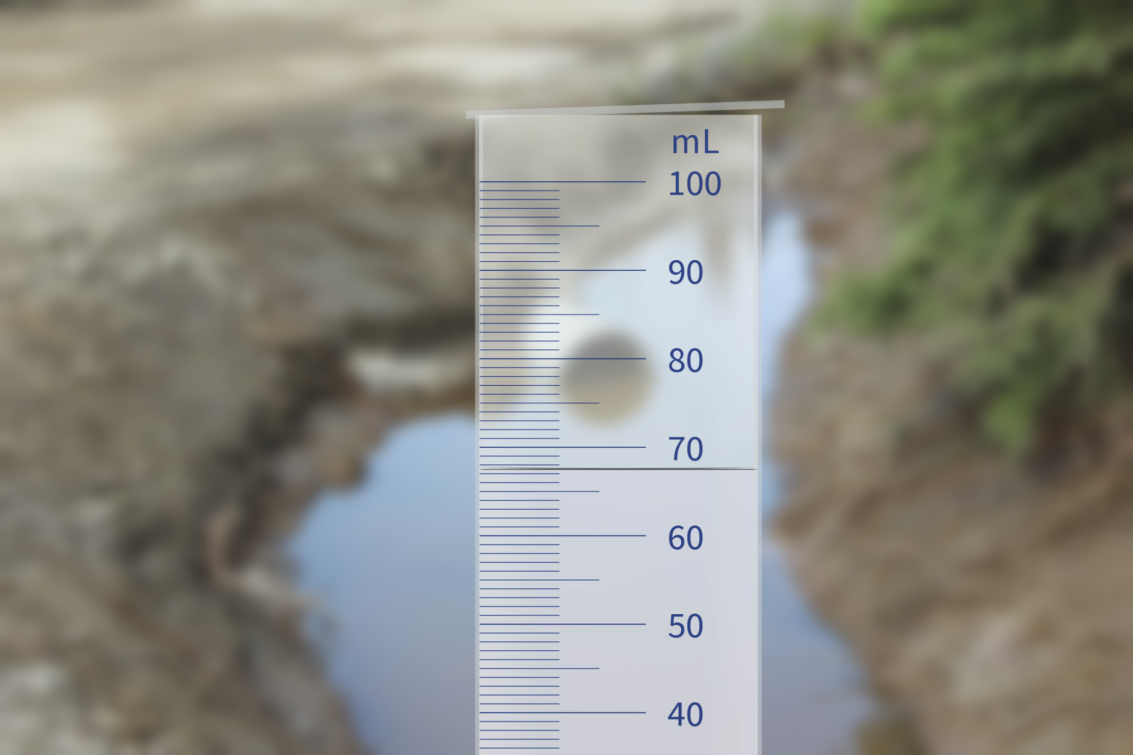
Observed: 67.5 mL
